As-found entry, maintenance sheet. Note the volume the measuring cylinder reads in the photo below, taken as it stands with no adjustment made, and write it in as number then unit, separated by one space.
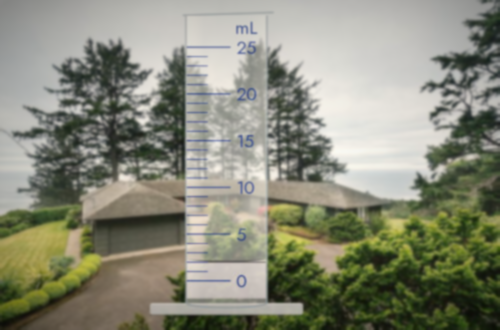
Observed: 2 mL
